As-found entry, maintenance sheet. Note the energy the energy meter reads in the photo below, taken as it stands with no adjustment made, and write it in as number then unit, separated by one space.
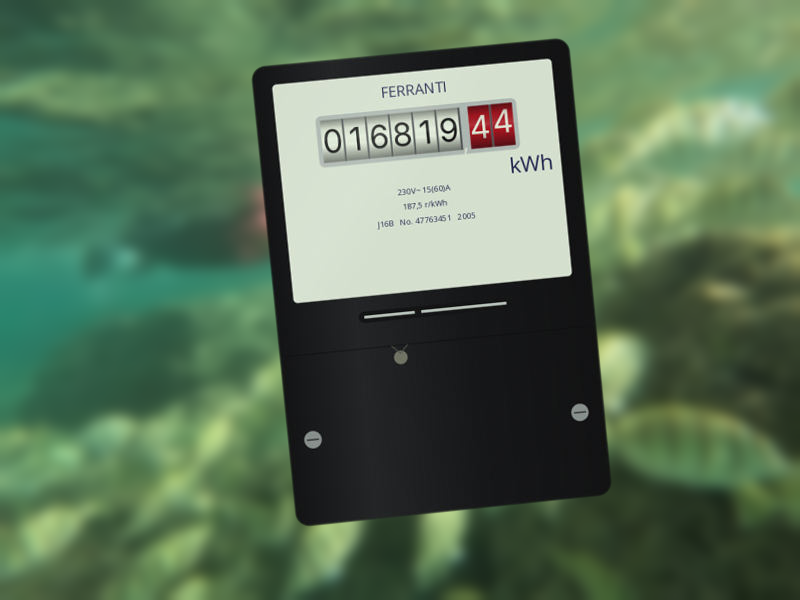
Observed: 16819.44 kWh
